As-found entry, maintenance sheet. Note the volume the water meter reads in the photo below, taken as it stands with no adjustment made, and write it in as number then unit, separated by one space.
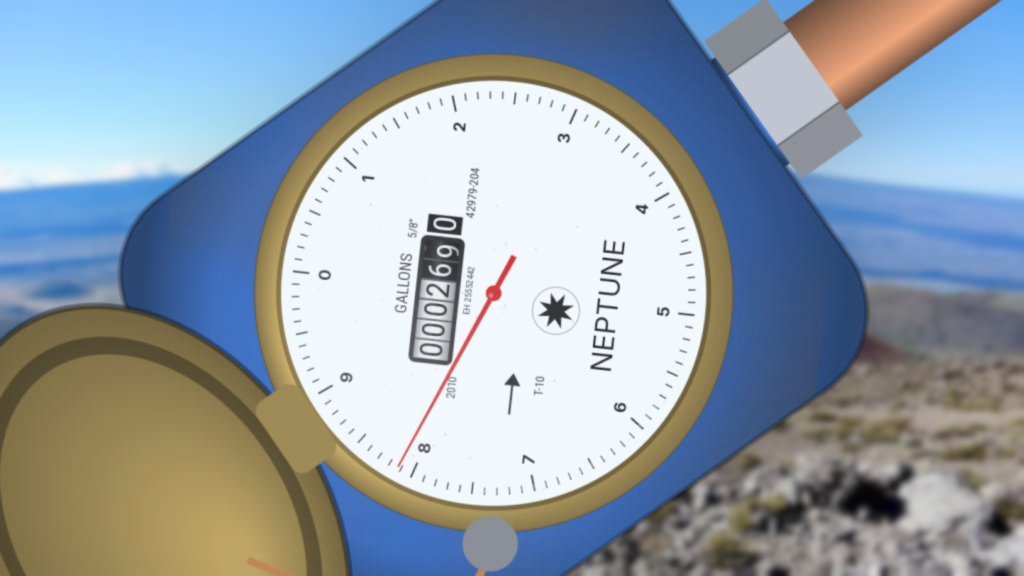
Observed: 2688.1 gal
